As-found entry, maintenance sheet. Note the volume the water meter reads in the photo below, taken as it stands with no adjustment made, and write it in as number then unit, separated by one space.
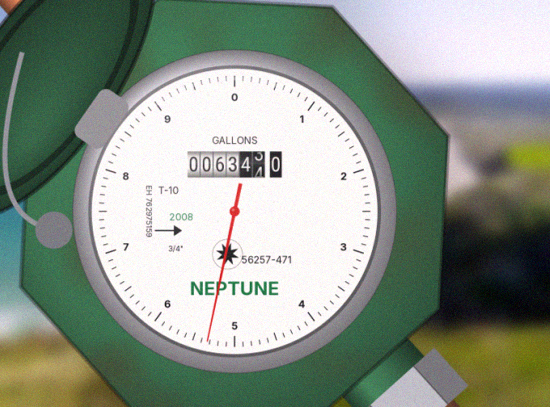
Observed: 63435.3 gal
